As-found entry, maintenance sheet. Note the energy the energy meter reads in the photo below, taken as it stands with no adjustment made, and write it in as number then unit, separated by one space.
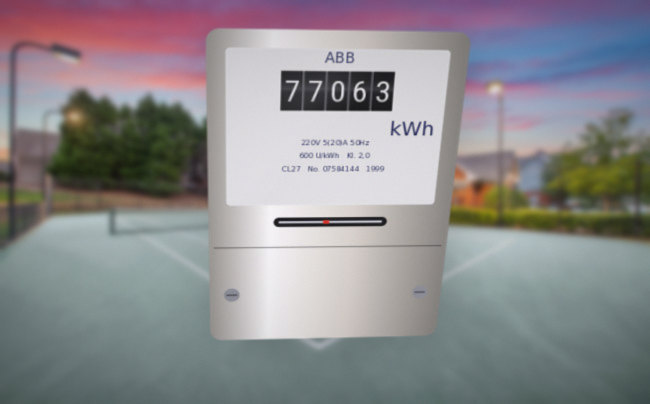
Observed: 77063 kWh
